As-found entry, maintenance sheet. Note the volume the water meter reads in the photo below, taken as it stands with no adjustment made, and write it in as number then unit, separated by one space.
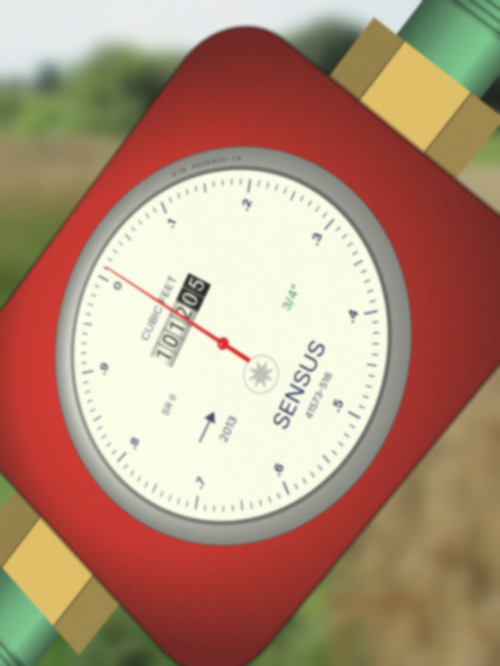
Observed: 101205.01 ft³
